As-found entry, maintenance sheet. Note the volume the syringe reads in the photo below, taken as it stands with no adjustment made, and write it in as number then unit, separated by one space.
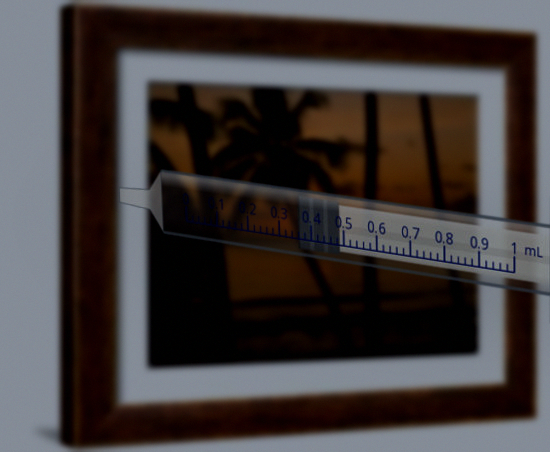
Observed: 0.36 mL
